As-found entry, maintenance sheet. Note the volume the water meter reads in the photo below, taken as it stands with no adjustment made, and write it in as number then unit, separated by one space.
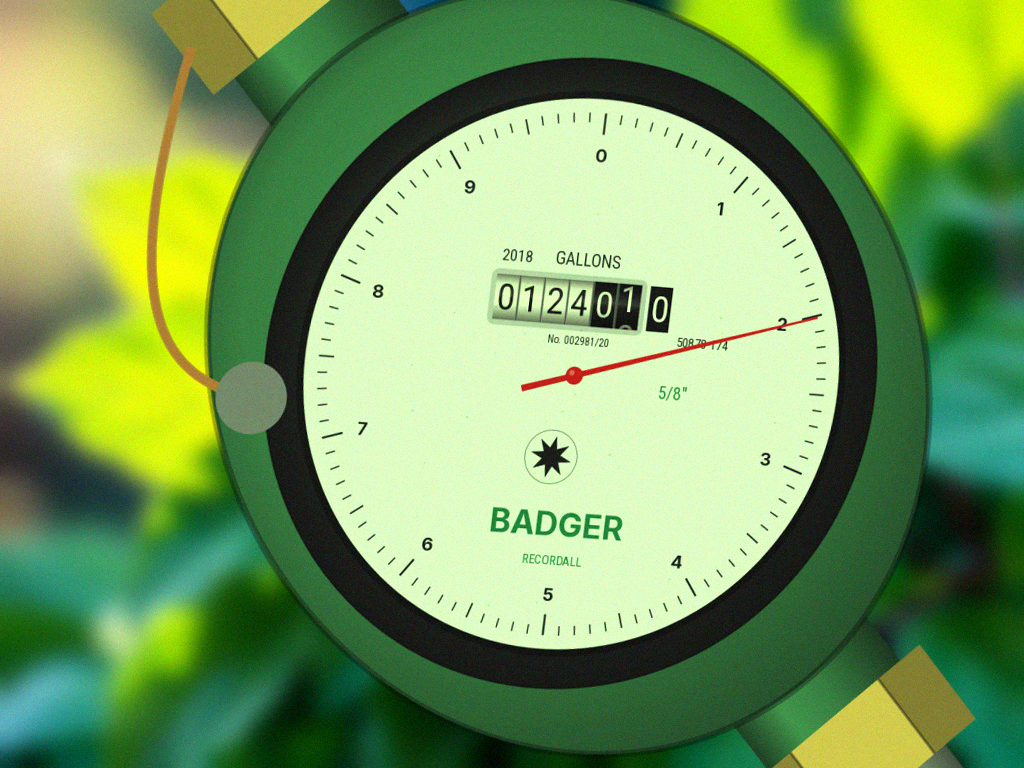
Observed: 124012.0 gal
